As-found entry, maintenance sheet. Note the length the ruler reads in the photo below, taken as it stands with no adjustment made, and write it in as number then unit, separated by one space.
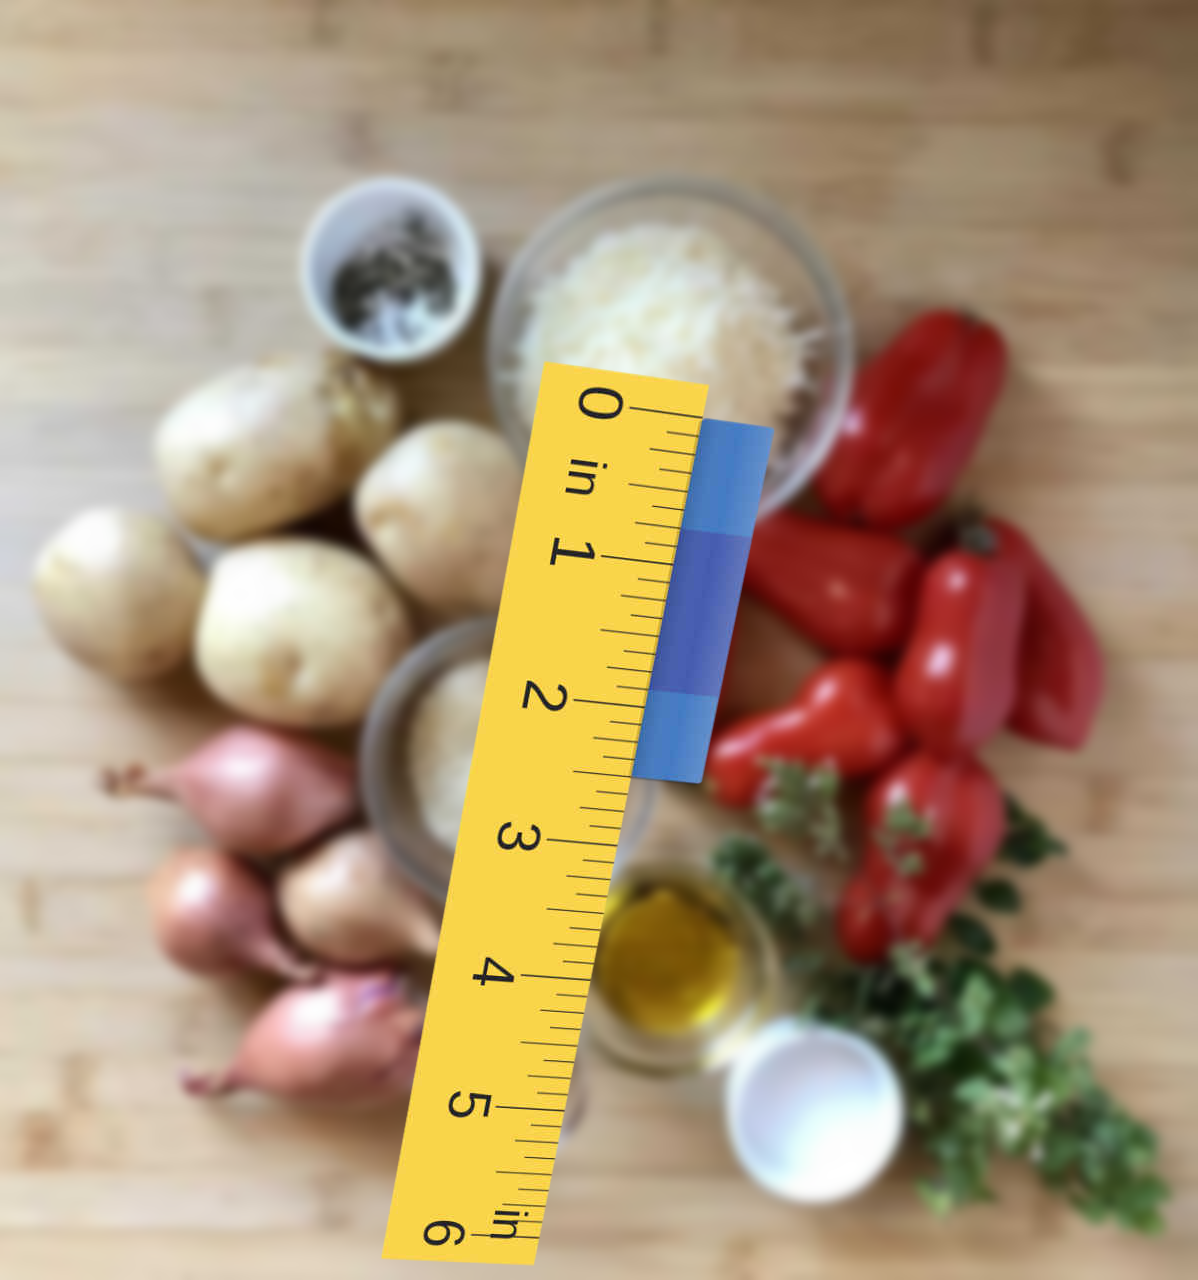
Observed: 2.5 in
